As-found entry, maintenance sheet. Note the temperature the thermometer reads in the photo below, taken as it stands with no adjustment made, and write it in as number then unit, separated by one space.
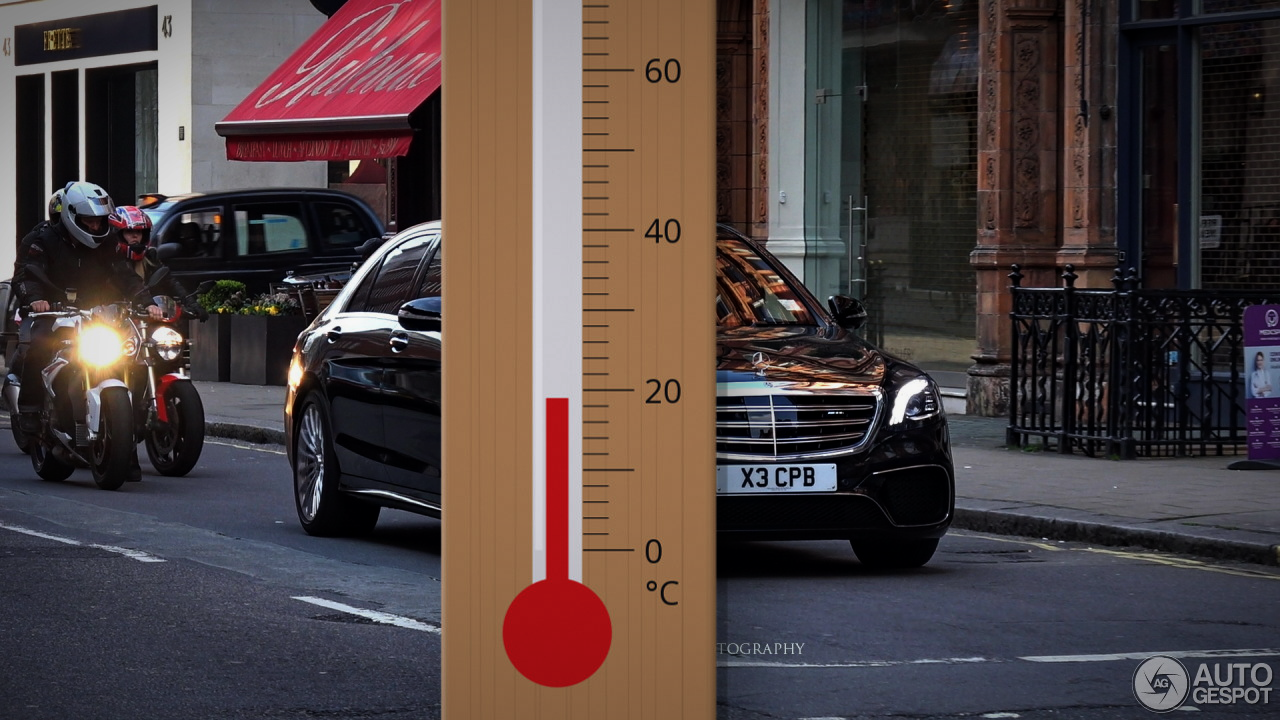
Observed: 19 °C
